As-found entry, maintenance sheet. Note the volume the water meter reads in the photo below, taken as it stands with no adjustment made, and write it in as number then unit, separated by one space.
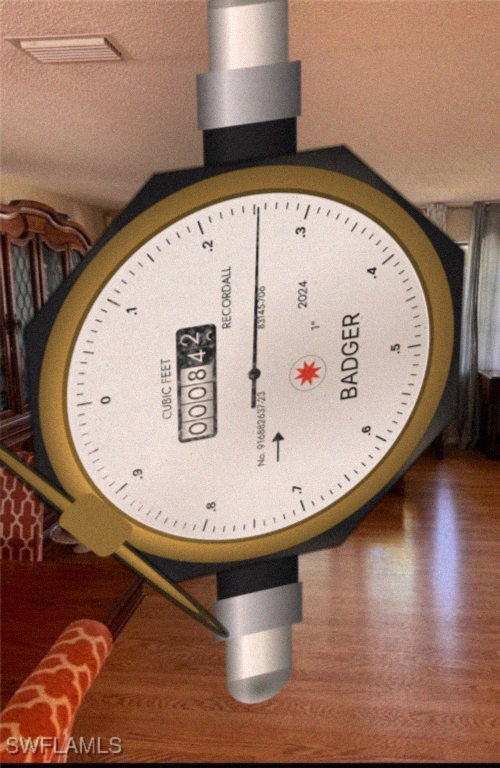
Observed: 842.25 ft³
